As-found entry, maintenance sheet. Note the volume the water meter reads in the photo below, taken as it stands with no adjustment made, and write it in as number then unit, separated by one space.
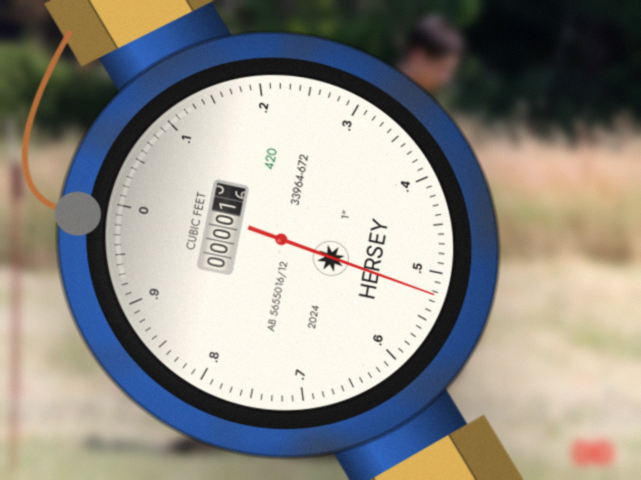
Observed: 15.52 ft³
